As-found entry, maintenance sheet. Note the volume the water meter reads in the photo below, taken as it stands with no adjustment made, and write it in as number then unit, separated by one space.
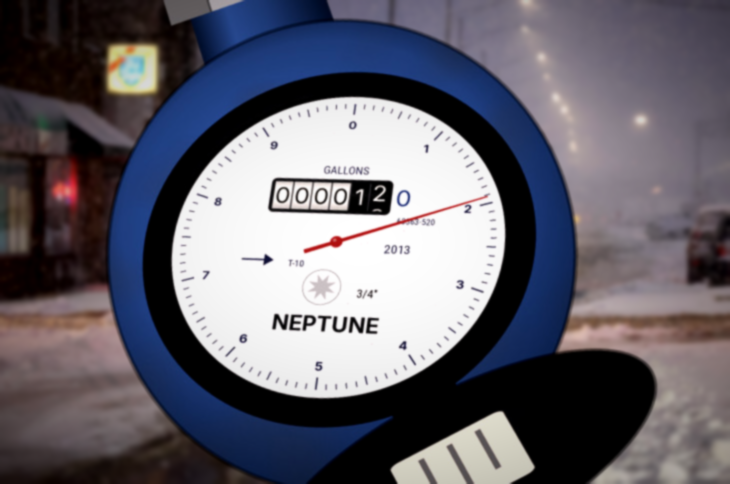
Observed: 121.9 gal
